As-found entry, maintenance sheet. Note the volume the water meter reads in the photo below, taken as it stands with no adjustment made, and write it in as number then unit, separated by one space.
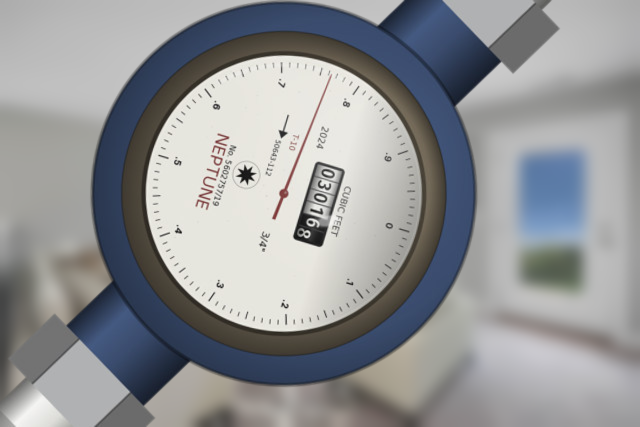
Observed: 30167.76 ft³
